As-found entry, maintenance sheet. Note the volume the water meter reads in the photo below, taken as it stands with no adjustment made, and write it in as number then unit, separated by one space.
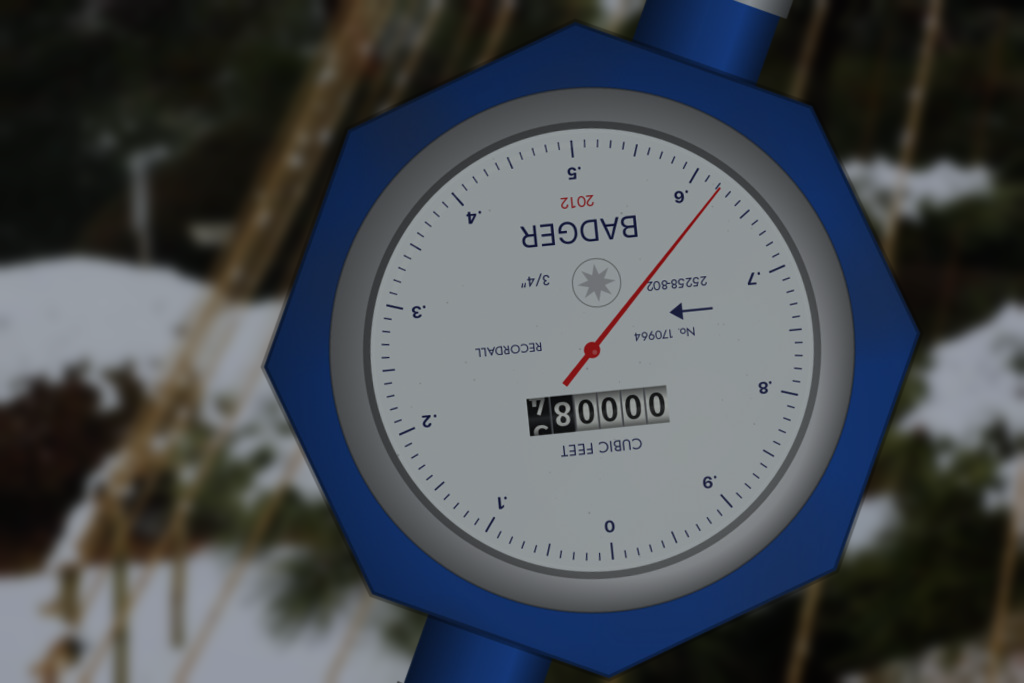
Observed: 83.62 ft³
